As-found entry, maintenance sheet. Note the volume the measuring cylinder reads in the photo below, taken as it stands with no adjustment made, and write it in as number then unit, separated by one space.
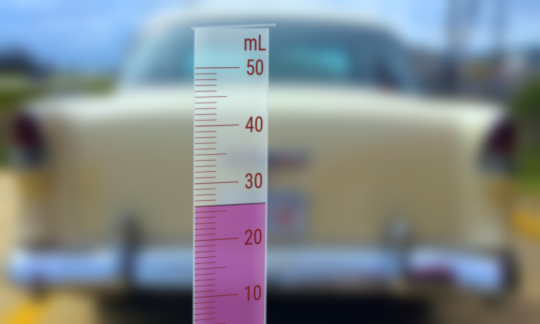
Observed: 26 mL
